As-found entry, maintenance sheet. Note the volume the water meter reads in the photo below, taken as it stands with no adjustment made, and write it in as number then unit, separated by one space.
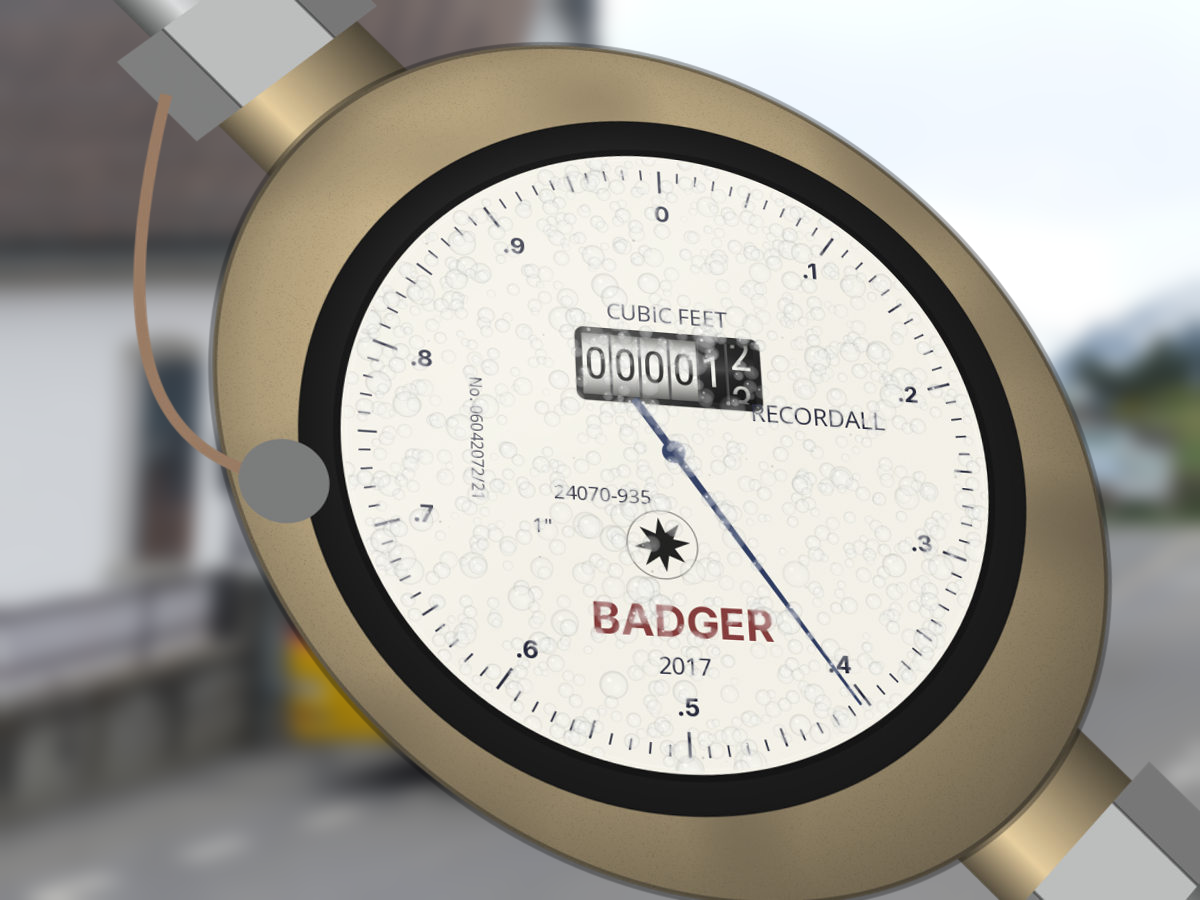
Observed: 12.40 ft³
